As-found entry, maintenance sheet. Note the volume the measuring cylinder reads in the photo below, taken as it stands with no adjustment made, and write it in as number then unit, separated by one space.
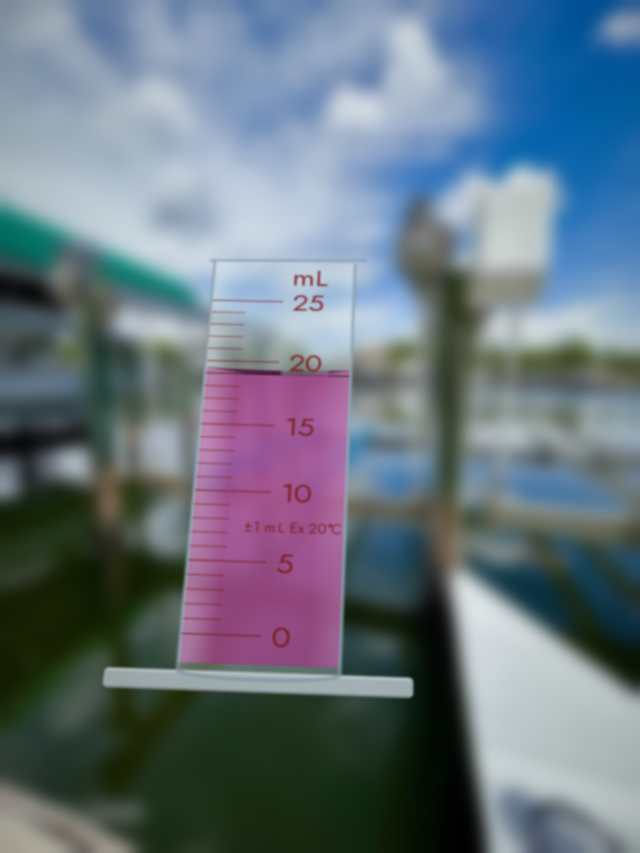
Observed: 19 mL
